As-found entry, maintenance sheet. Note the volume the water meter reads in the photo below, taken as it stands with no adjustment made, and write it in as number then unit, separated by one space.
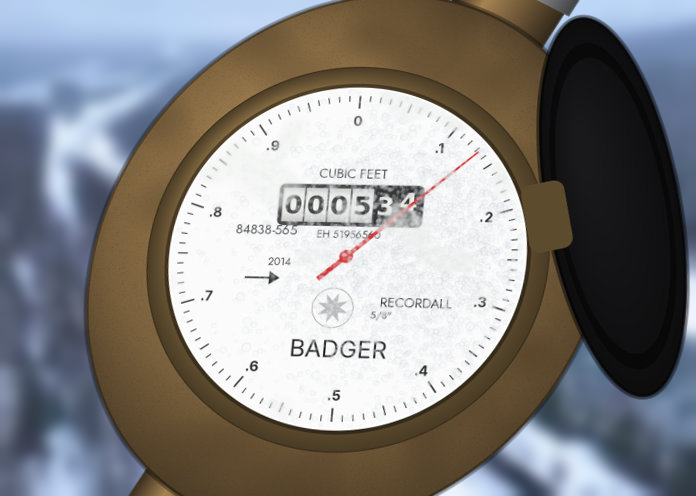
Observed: 534.13 ft³
